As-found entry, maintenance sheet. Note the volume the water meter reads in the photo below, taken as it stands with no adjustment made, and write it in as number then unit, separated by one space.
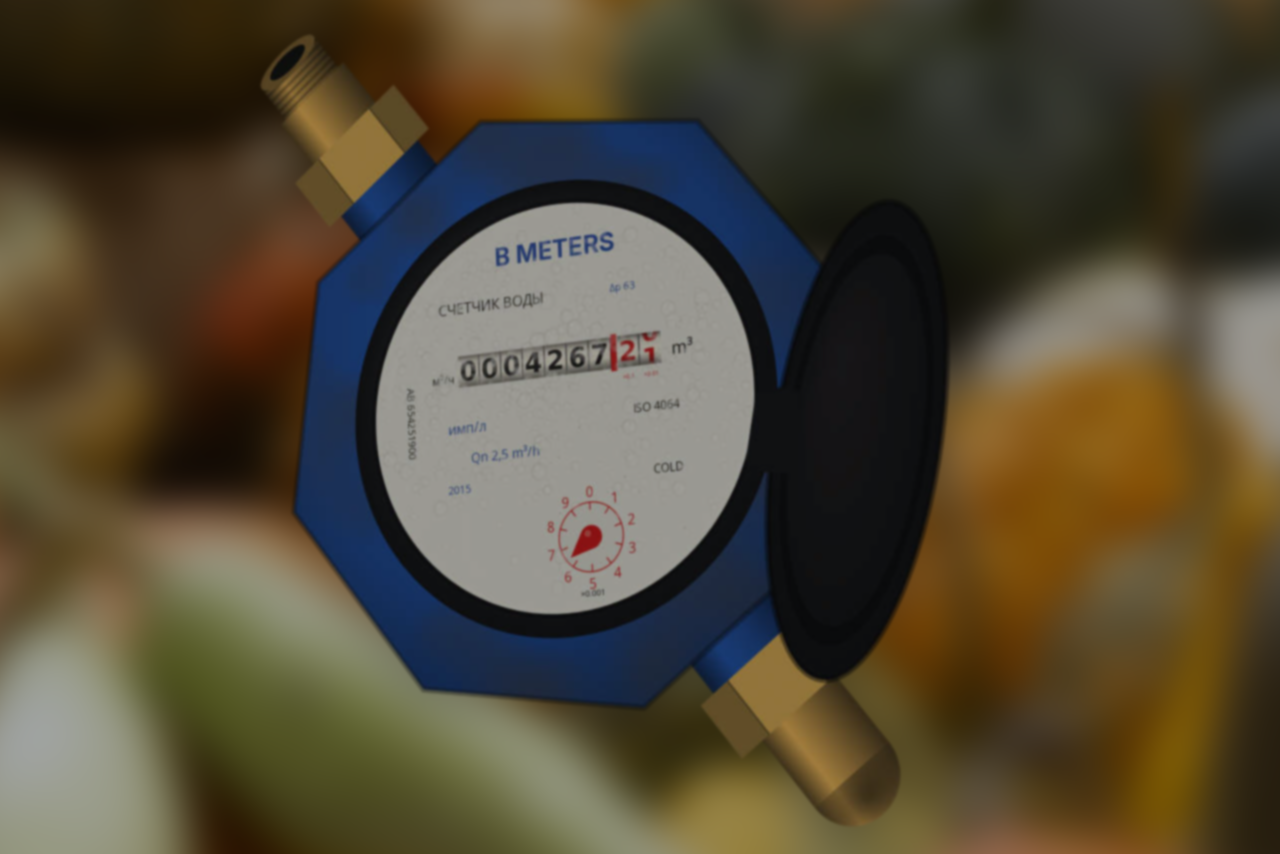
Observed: 4267.206 m³
